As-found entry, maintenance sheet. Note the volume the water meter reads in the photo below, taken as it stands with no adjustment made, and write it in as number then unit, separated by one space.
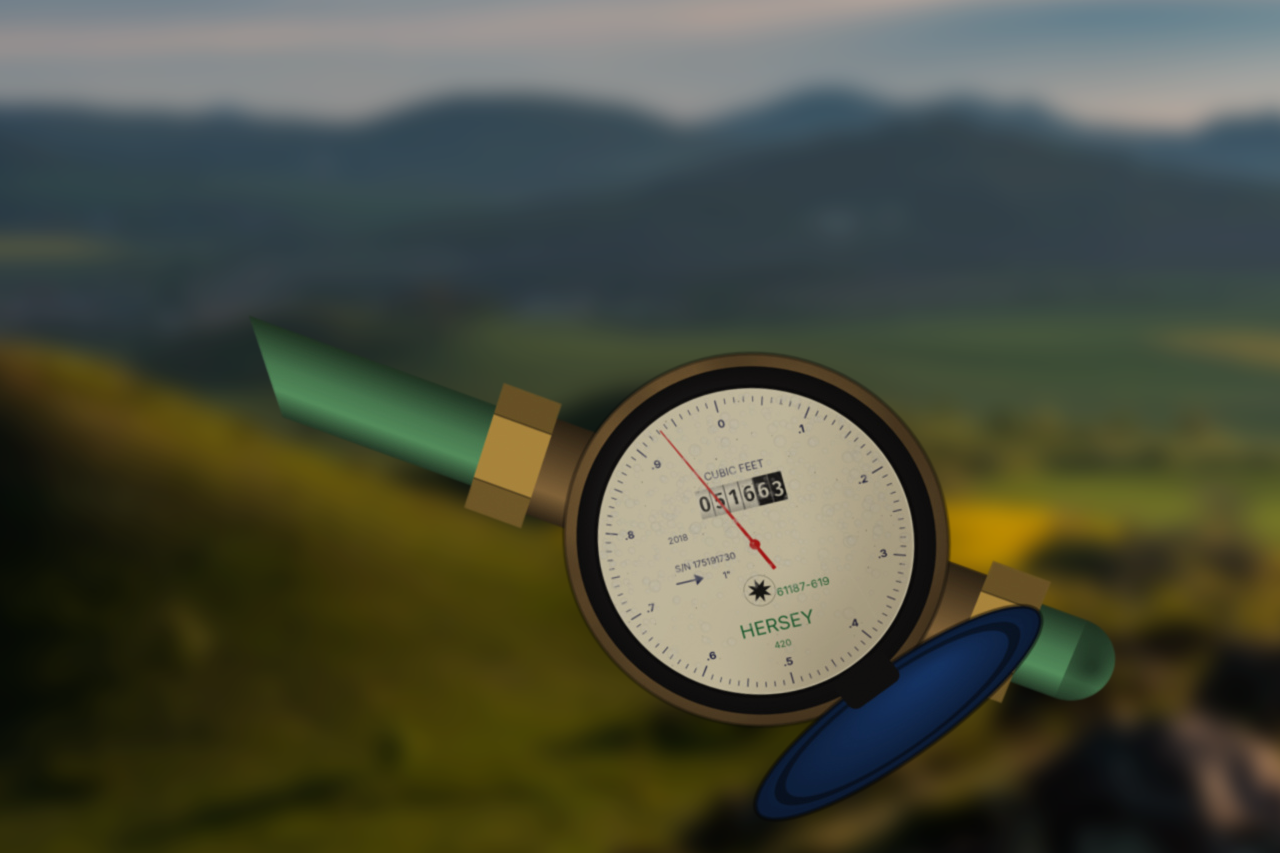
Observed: 51662.93 ft³
